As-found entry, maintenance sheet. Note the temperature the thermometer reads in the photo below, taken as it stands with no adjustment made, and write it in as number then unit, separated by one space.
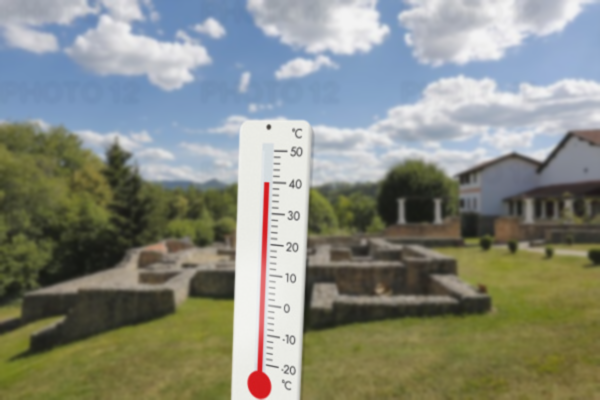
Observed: 40 °C
